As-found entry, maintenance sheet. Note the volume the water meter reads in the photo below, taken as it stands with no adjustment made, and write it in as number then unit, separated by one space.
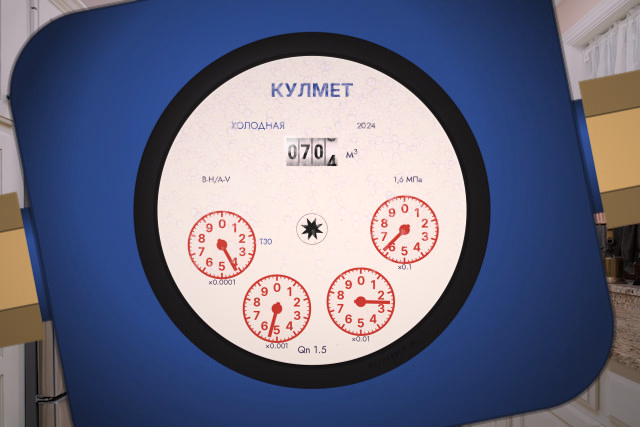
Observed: 703.6254 m³
